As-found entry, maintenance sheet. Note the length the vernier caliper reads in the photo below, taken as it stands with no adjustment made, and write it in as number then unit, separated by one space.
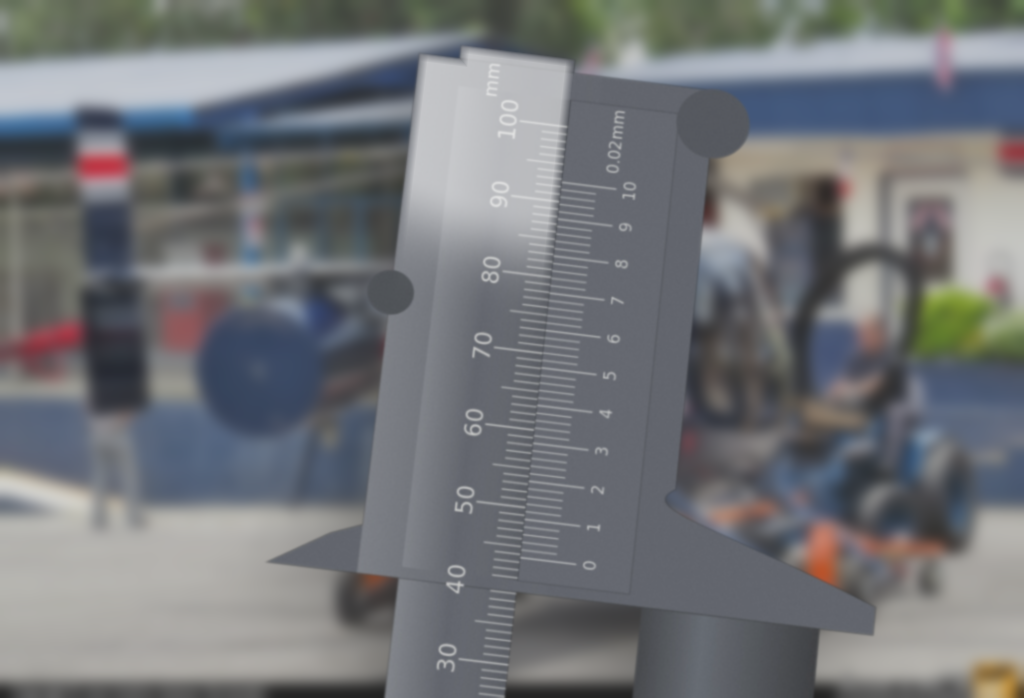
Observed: 43.6 mm
